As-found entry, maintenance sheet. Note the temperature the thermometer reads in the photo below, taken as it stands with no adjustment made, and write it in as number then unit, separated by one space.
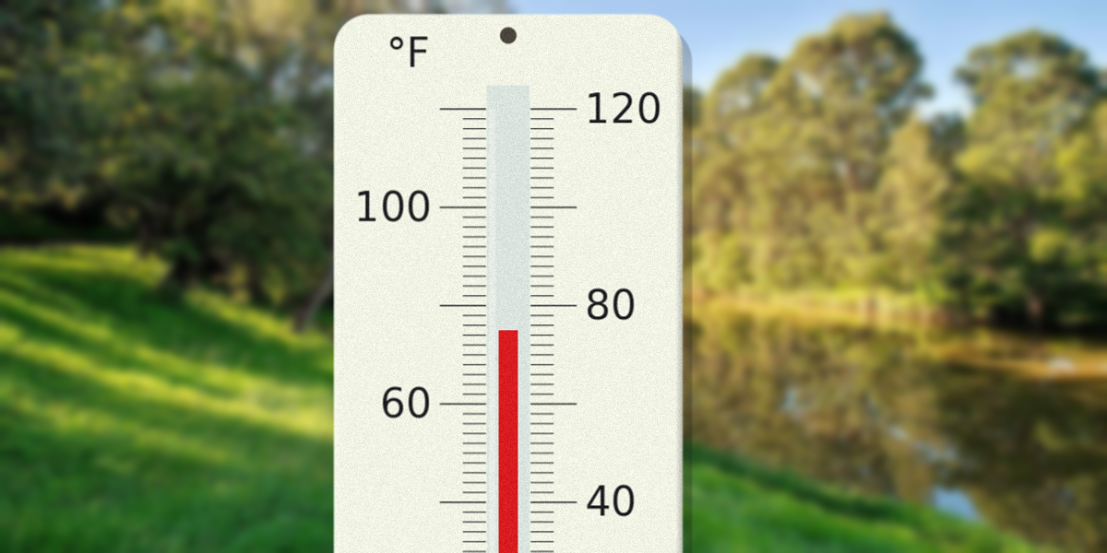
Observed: 75 °F
